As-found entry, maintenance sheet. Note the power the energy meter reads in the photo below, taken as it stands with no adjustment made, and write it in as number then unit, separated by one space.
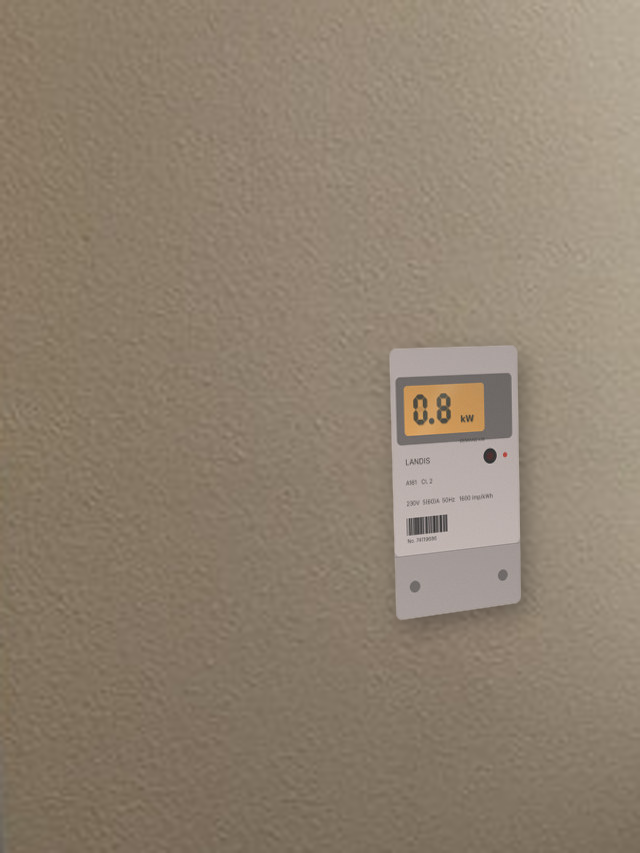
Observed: 0.8 kW
